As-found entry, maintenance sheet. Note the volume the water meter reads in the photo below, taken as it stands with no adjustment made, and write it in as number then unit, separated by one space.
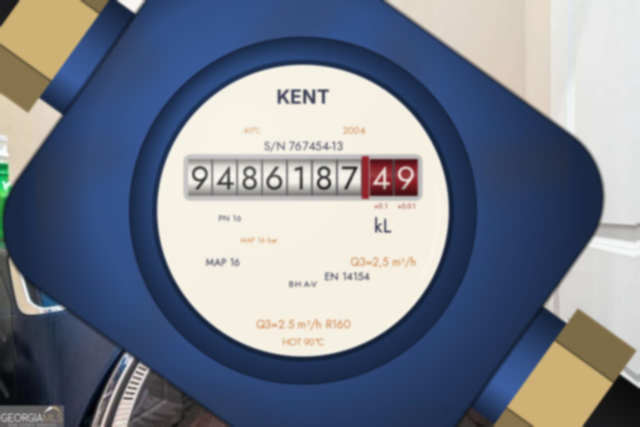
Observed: 9486187.49 kL
